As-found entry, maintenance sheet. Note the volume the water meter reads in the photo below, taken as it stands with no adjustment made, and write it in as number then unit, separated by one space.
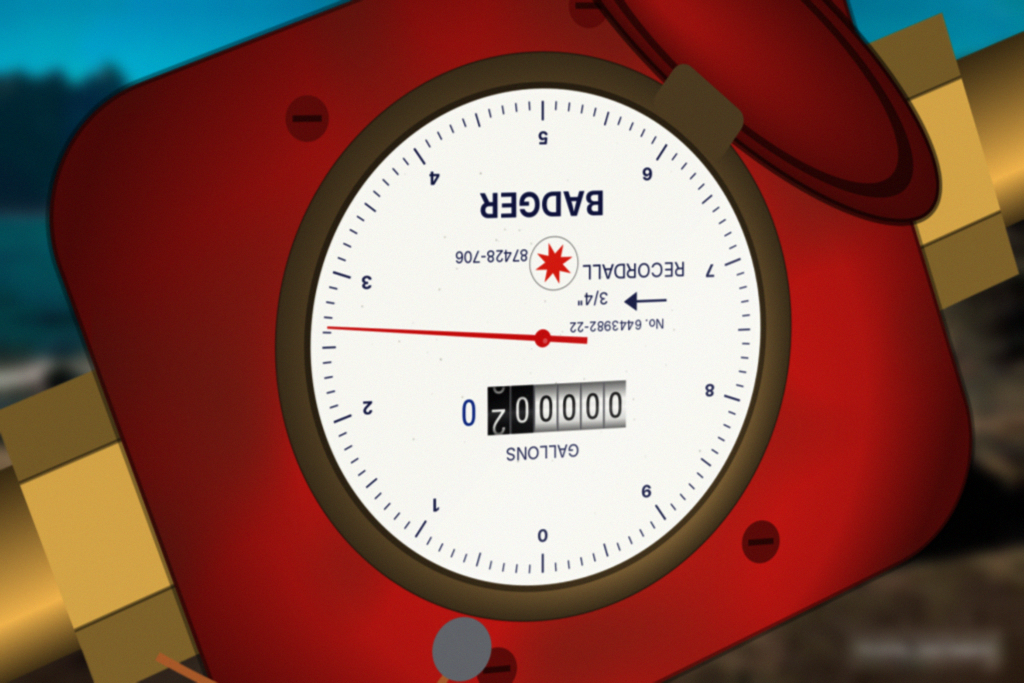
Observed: 22.6 gal
